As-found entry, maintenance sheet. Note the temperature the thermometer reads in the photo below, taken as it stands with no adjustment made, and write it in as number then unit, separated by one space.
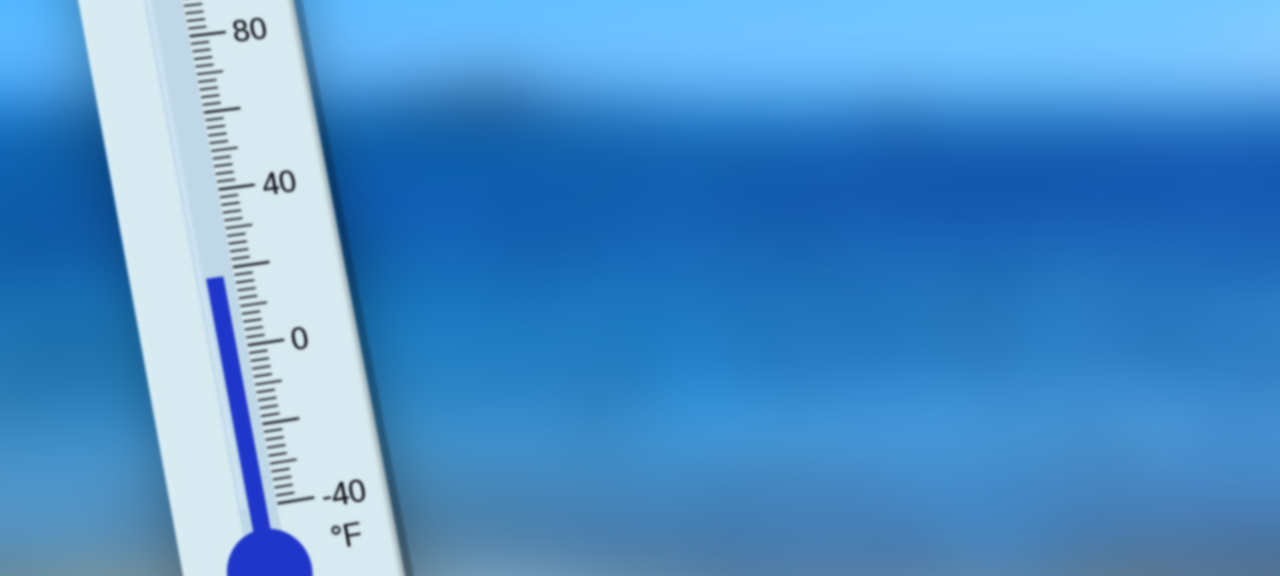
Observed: 18 °F
